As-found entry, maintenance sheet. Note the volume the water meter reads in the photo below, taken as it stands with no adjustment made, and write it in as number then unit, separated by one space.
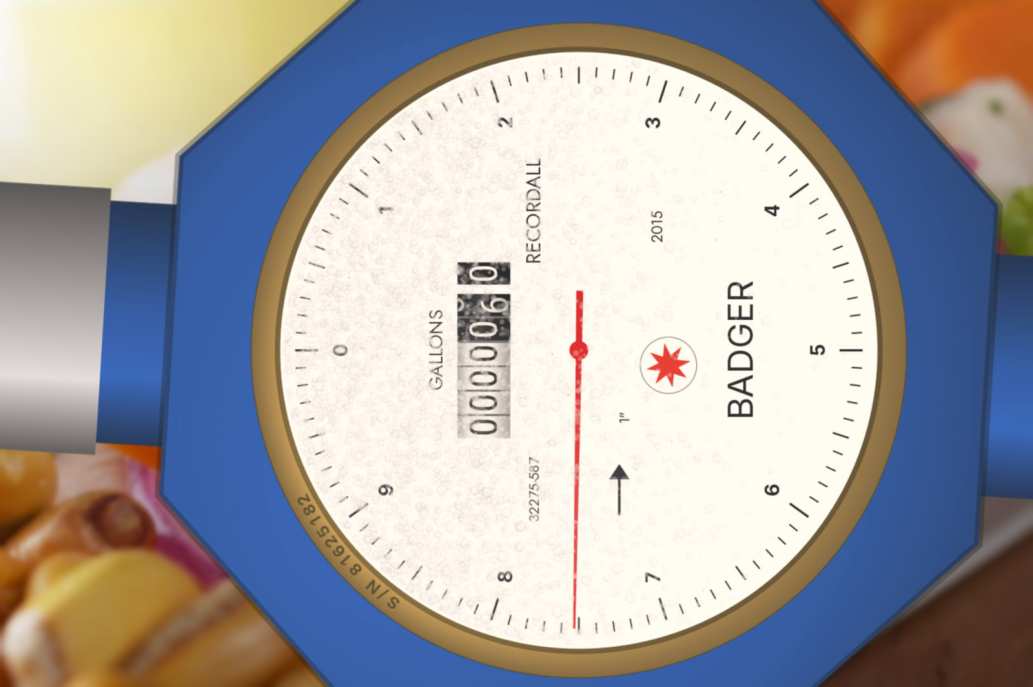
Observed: 57.5 gal
